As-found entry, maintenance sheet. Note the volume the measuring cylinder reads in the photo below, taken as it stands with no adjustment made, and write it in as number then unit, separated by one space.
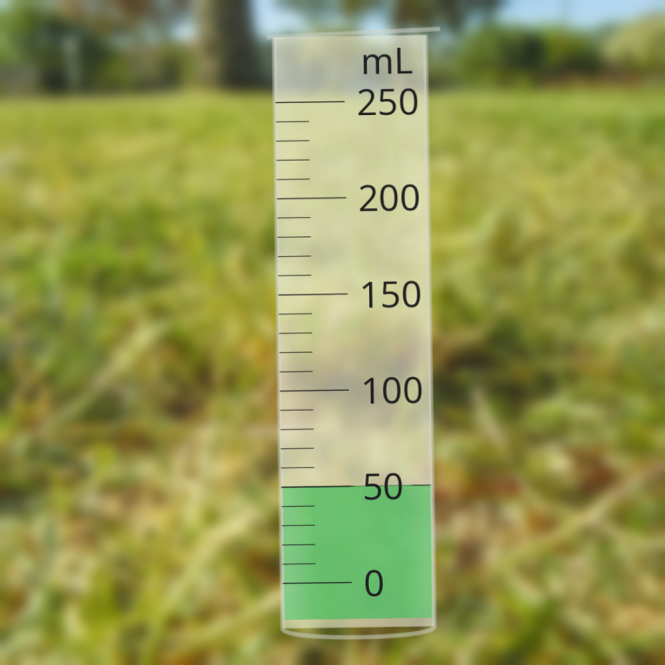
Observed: 50 mL
